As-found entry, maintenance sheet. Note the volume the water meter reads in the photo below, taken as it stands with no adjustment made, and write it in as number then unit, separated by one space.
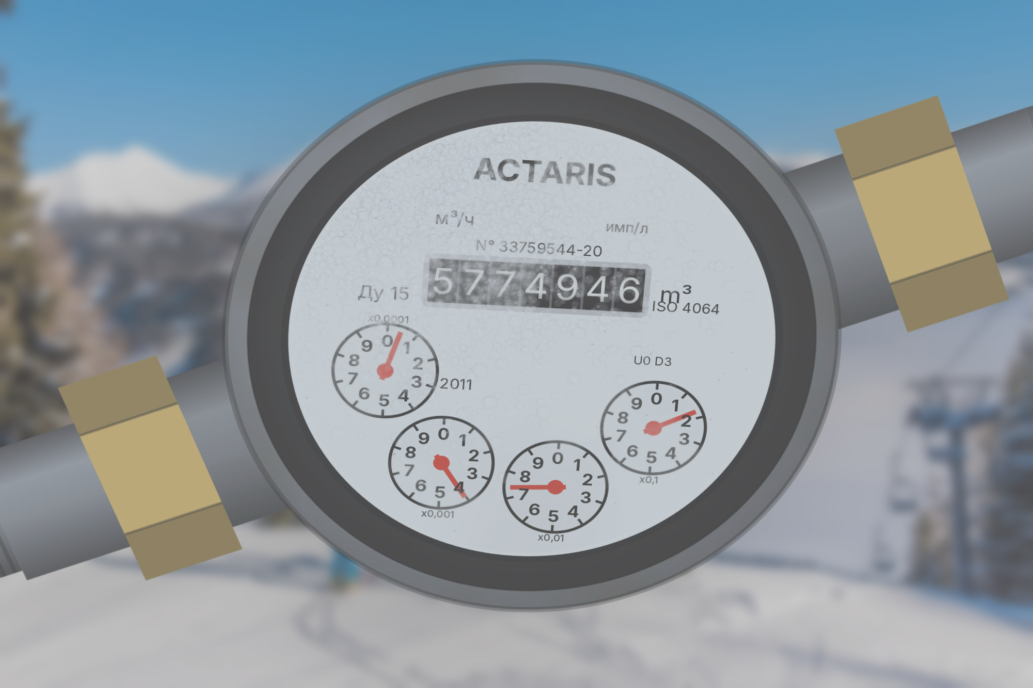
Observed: 5774946.1740 m³
